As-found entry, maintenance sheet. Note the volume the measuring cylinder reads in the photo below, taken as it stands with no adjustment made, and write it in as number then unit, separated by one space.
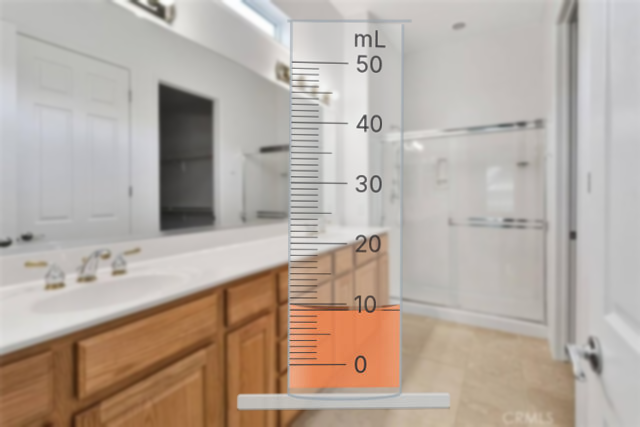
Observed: 9 mL
